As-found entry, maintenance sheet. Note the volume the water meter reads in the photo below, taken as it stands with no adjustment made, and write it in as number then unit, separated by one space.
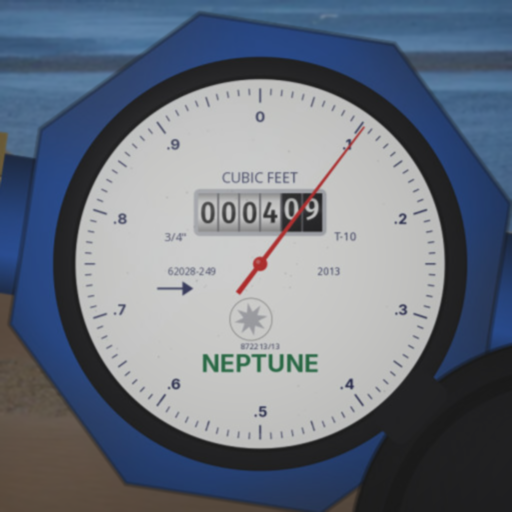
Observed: 409.10 ft³
